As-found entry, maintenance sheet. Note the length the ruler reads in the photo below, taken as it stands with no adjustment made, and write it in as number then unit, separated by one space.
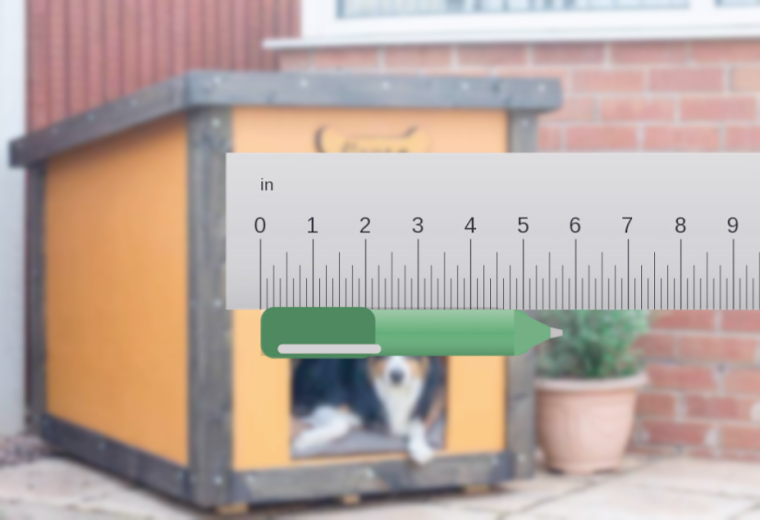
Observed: 5.75 in
